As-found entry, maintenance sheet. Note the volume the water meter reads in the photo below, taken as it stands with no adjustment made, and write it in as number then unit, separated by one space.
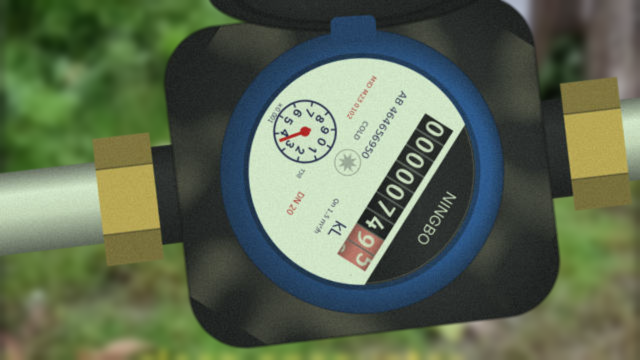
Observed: 74.953 kL
